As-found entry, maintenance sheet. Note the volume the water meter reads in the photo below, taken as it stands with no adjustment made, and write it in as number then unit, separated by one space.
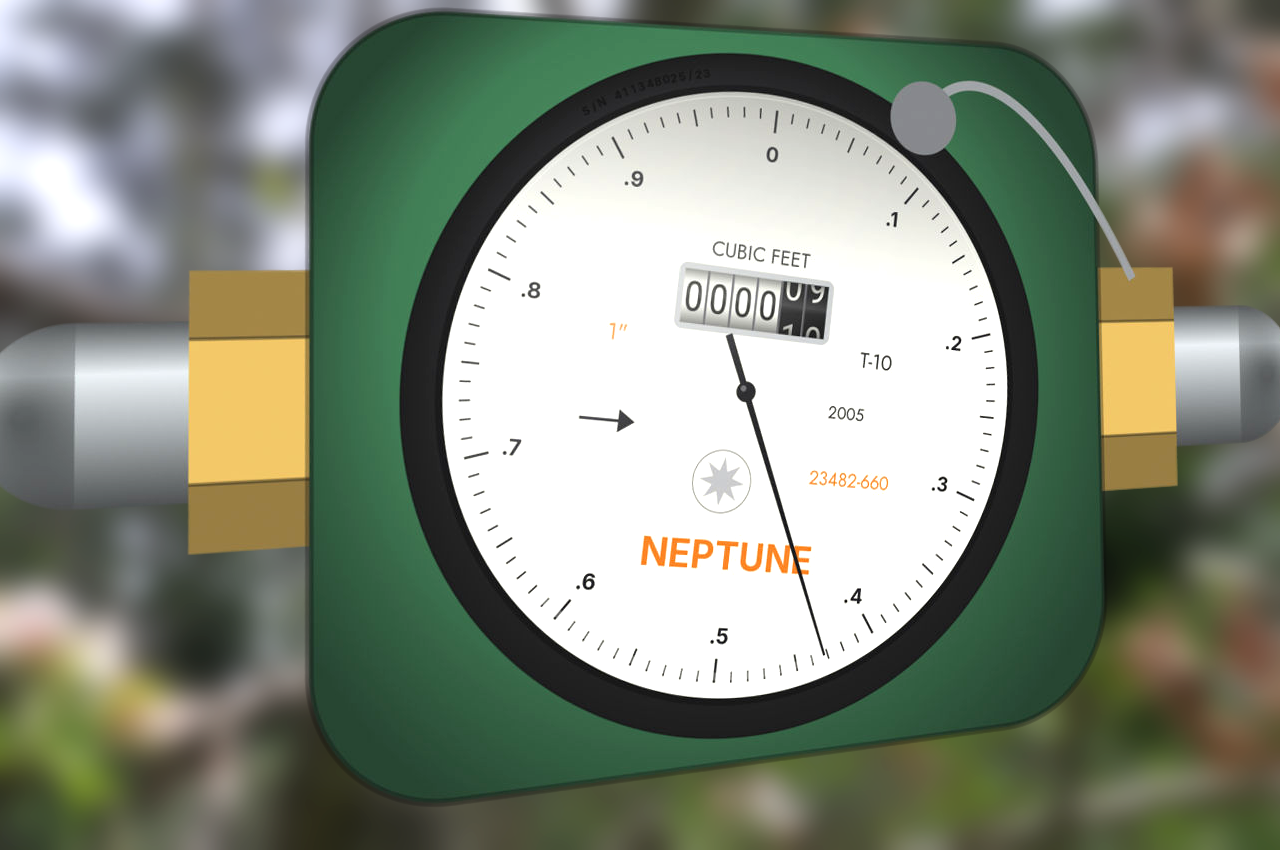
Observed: 9.43 ft³
